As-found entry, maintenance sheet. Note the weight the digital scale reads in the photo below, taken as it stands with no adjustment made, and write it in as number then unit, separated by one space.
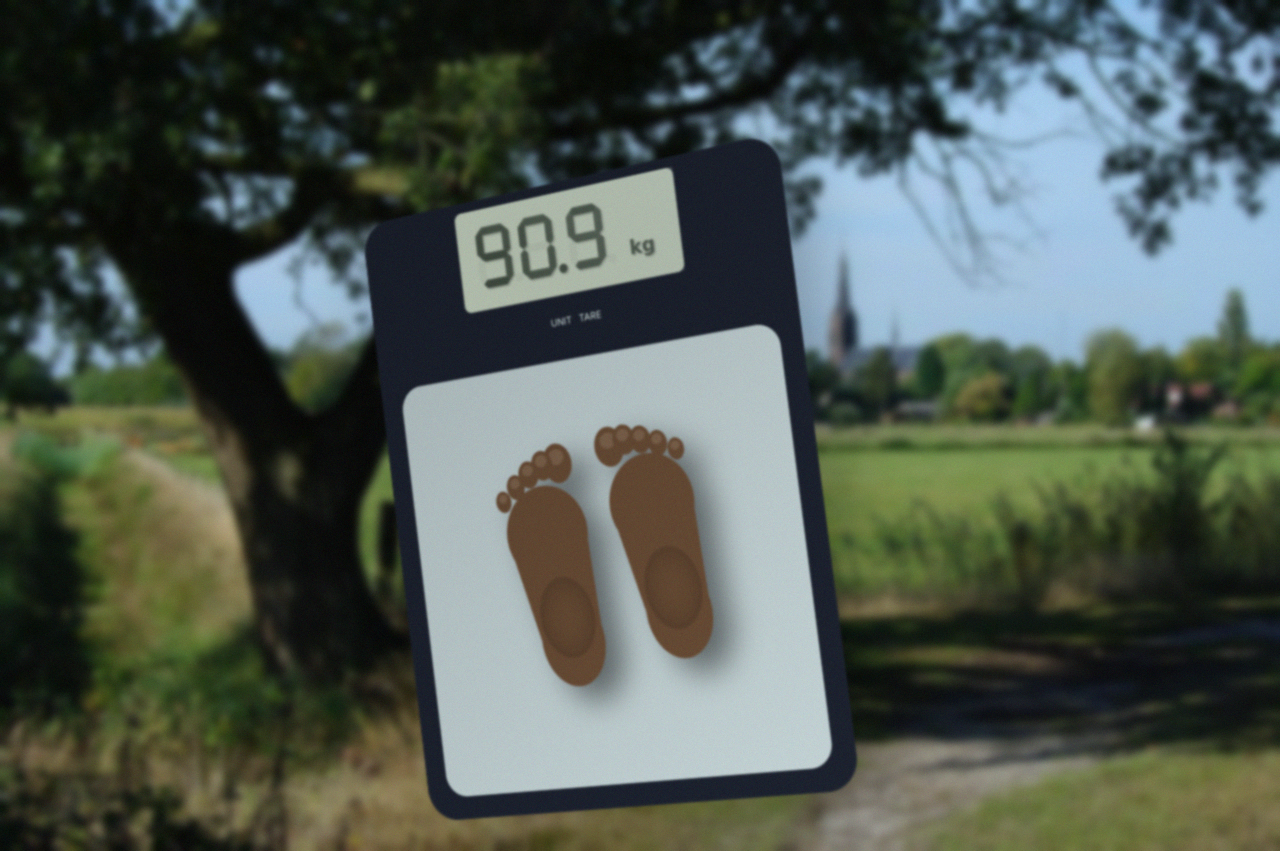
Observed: 90.9 kg
